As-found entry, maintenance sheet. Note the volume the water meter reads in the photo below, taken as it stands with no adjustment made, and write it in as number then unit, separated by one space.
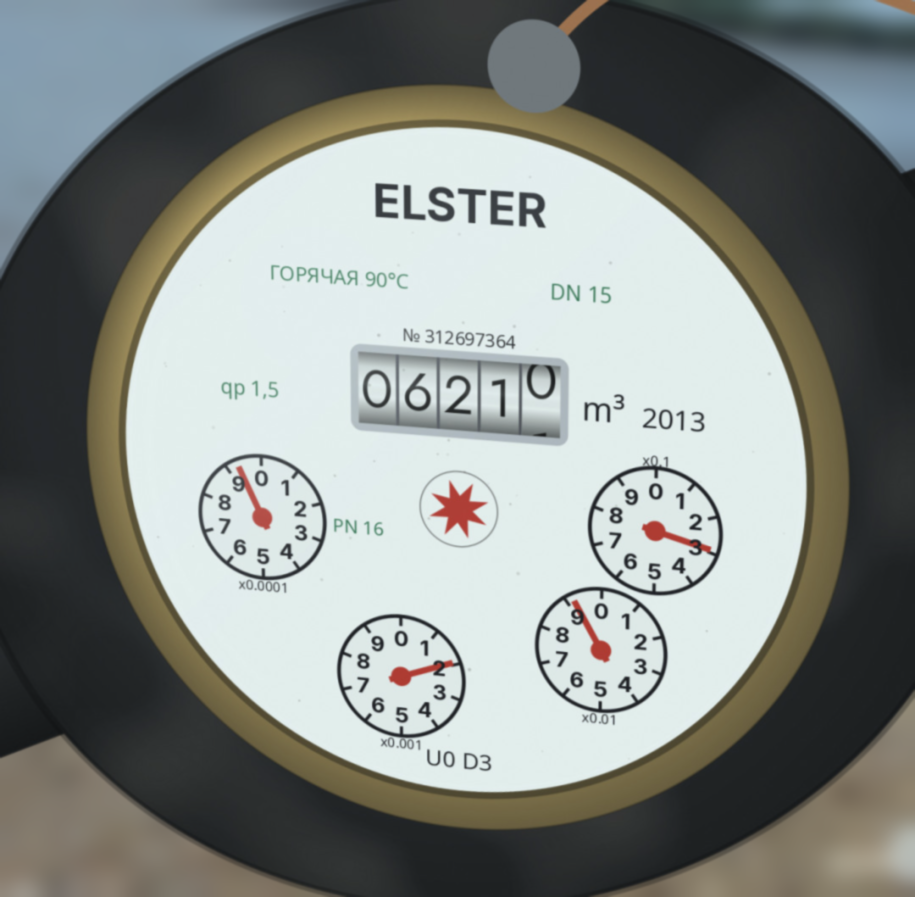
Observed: 6210.2919 m³
